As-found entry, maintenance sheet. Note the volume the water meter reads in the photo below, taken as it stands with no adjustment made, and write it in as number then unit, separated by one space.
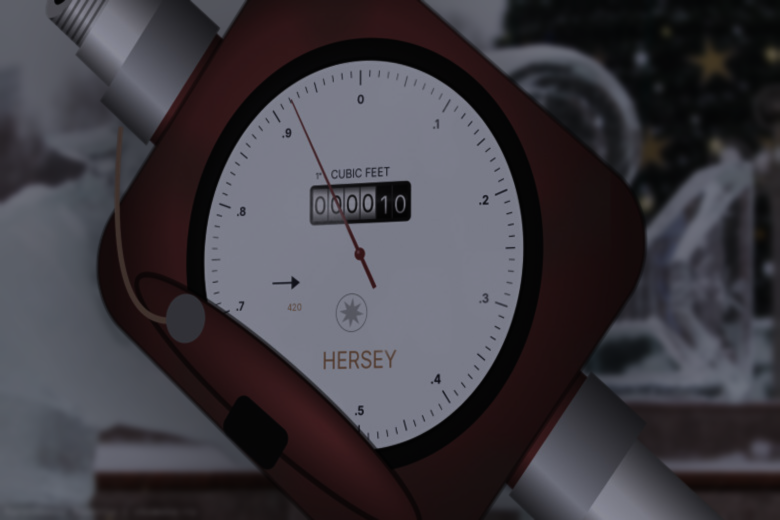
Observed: 9.92 ft³
